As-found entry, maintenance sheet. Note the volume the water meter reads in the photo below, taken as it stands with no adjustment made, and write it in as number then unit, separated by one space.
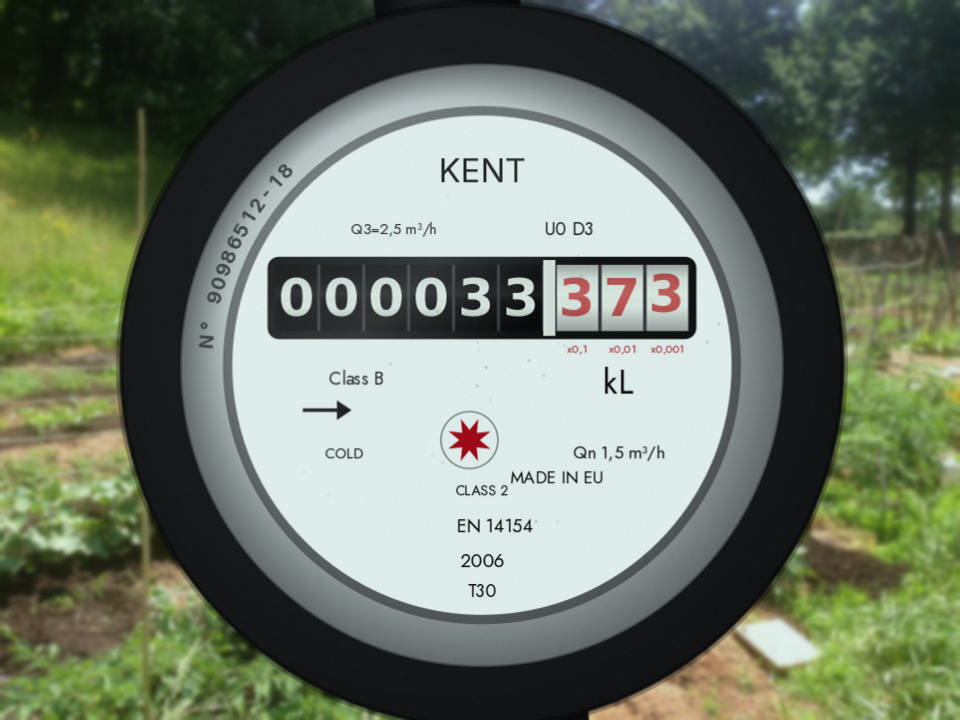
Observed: 33.373 kL
